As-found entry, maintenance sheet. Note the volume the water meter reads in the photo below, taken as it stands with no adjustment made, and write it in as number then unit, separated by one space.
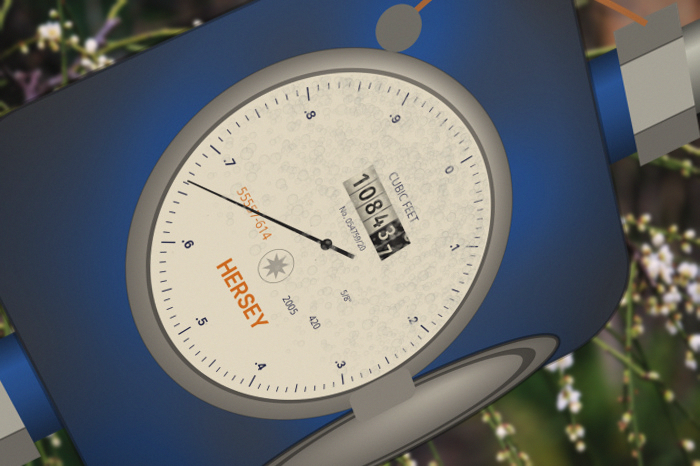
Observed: 108436.66 ft³
